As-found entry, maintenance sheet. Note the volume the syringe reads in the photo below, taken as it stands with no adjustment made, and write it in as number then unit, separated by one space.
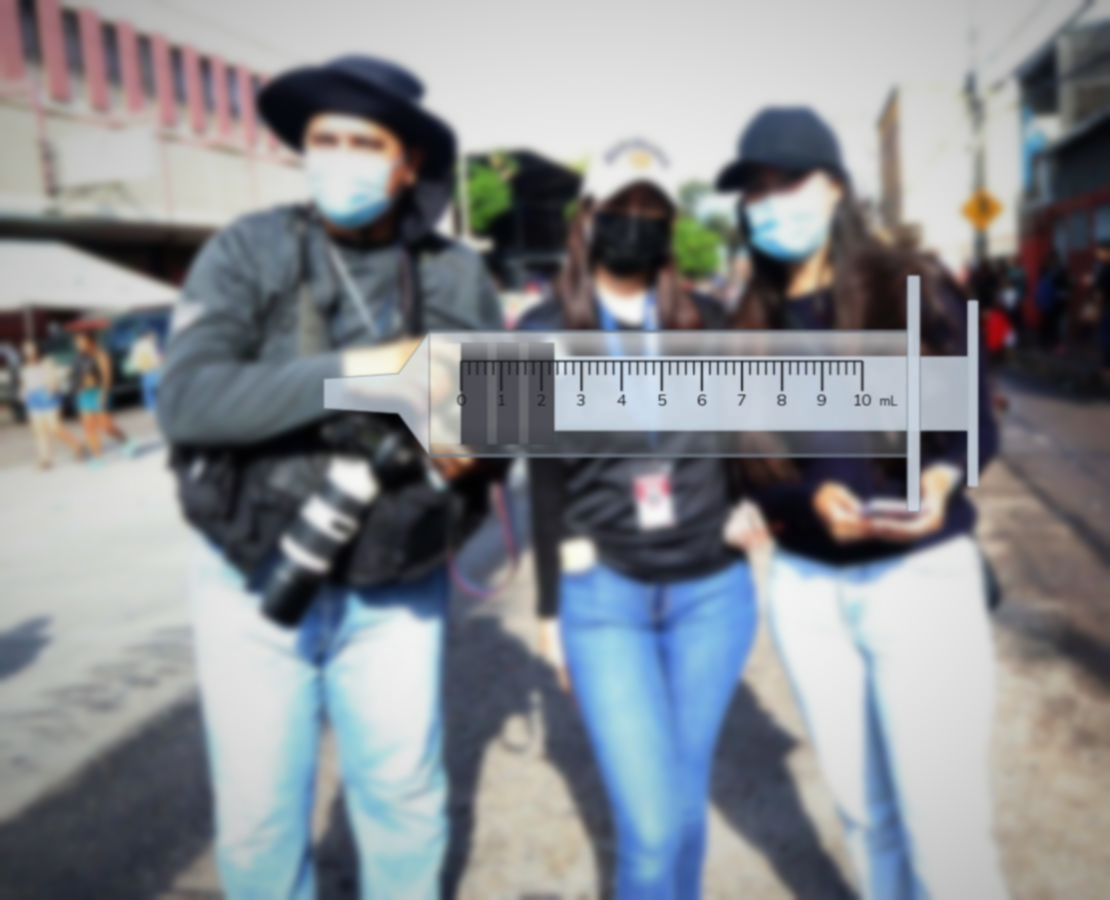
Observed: 0 mL
